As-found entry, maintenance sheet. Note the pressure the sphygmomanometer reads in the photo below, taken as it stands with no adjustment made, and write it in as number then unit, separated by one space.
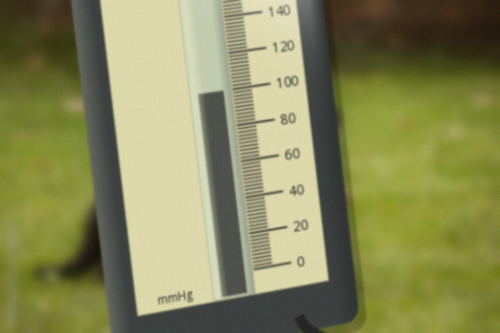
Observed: 100 mmHg
